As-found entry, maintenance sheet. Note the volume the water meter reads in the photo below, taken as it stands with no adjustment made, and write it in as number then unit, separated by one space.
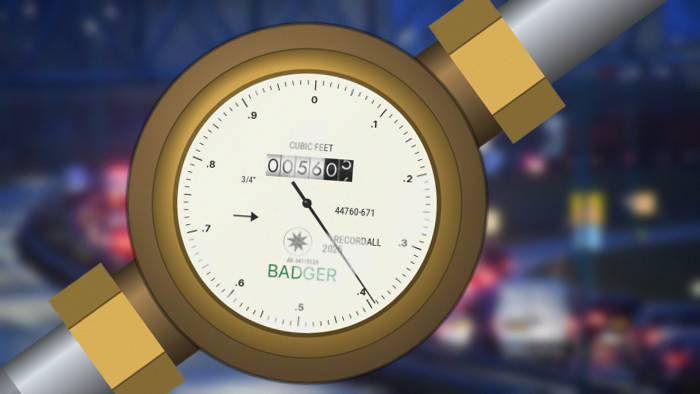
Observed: 5605.39 ft³
